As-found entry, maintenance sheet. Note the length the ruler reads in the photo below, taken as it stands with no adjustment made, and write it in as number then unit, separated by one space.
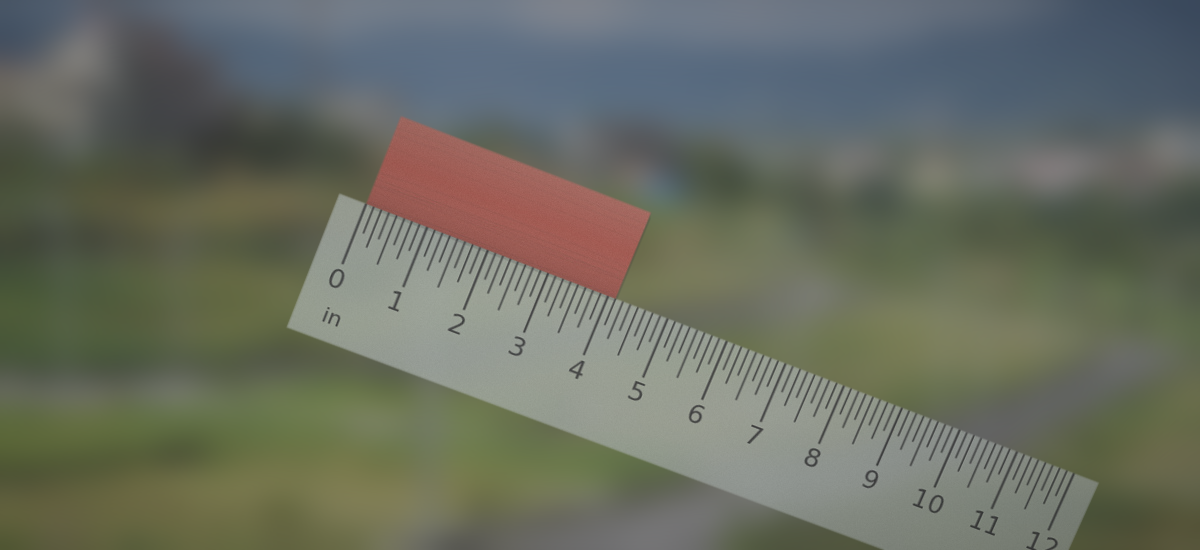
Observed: 4.125 in
